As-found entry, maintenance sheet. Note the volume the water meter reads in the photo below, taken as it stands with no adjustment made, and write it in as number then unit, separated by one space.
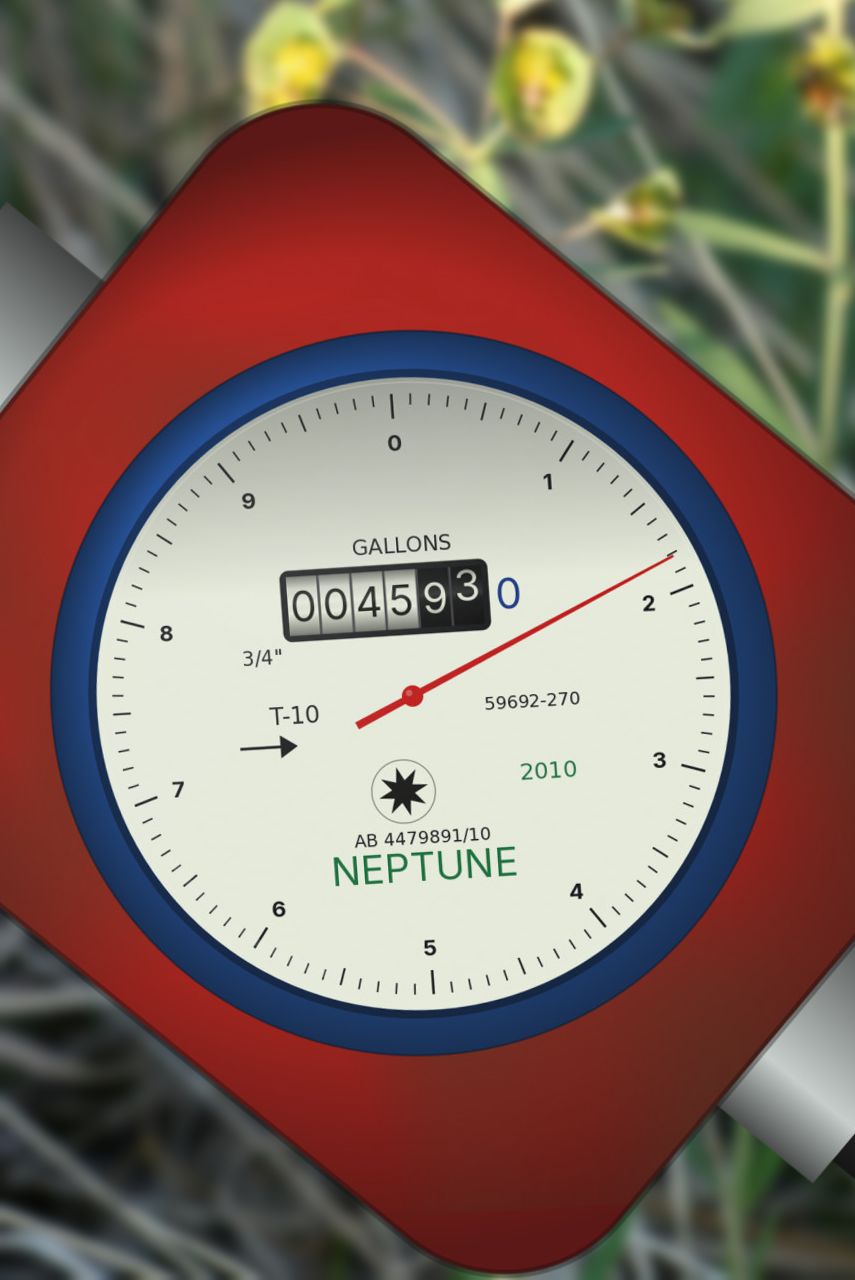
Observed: 45931.8 gal
